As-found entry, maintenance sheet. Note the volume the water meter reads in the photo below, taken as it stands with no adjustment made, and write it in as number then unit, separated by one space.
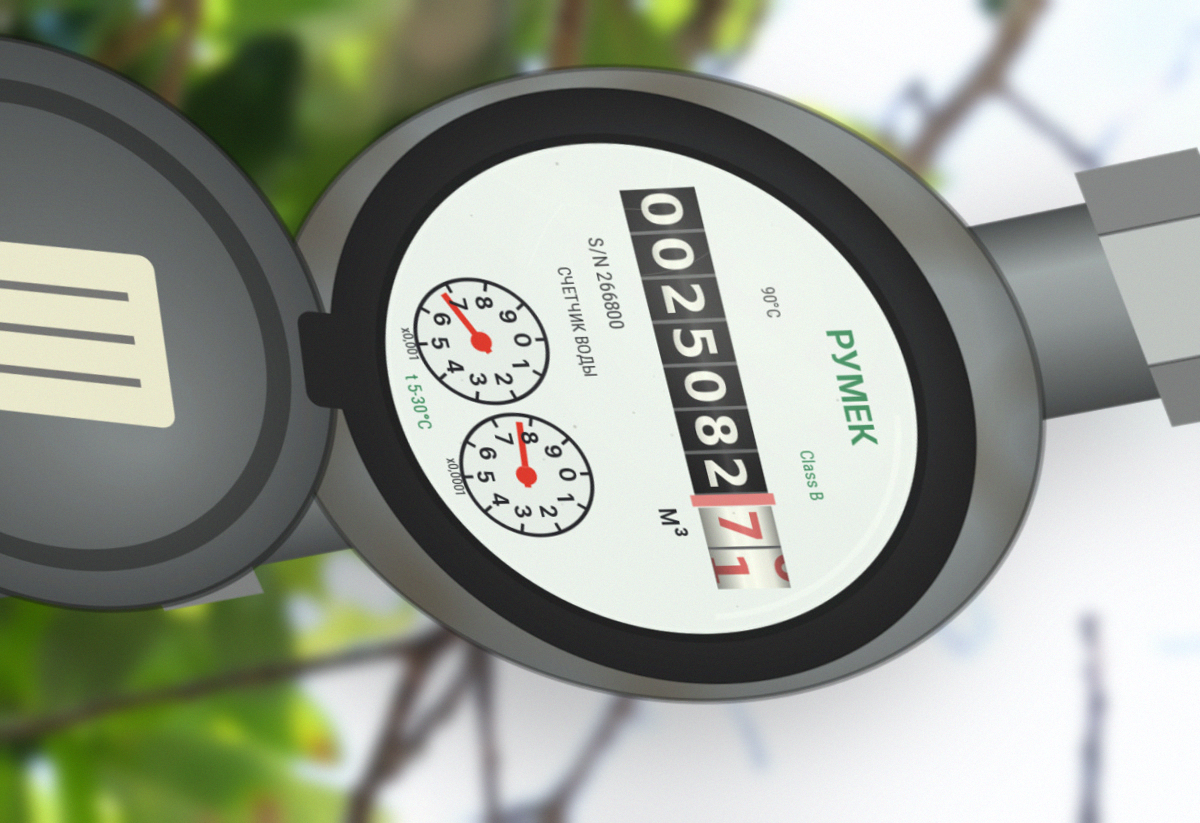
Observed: 25082.7067 m³
